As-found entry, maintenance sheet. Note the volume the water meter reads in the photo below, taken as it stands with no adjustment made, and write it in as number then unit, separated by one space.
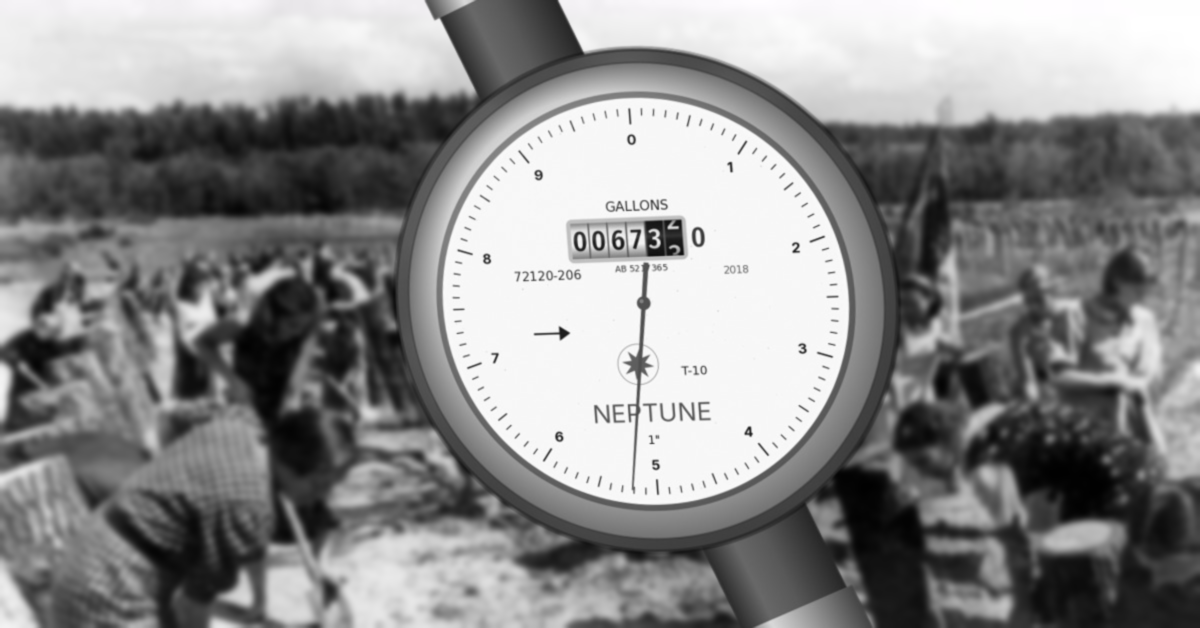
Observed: 67325.2 gal
